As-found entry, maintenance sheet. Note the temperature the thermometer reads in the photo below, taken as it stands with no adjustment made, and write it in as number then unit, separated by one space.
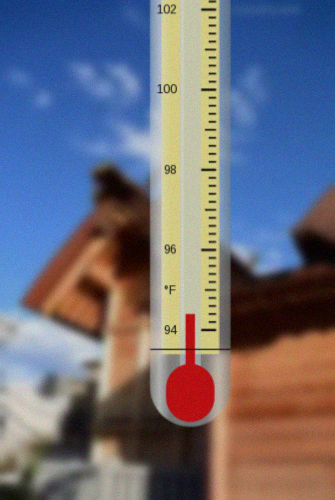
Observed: 94.4 °F
